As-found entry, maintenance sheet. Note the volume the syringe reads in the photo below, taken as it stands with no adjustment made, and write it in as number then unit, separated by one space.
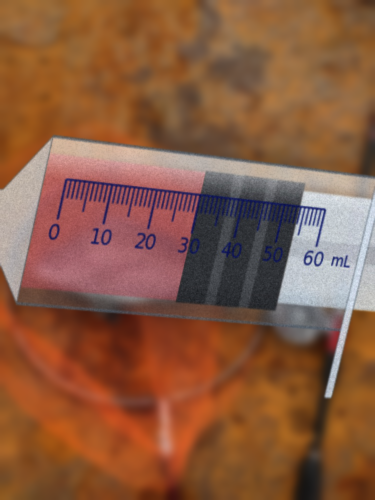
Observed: 30 mL
